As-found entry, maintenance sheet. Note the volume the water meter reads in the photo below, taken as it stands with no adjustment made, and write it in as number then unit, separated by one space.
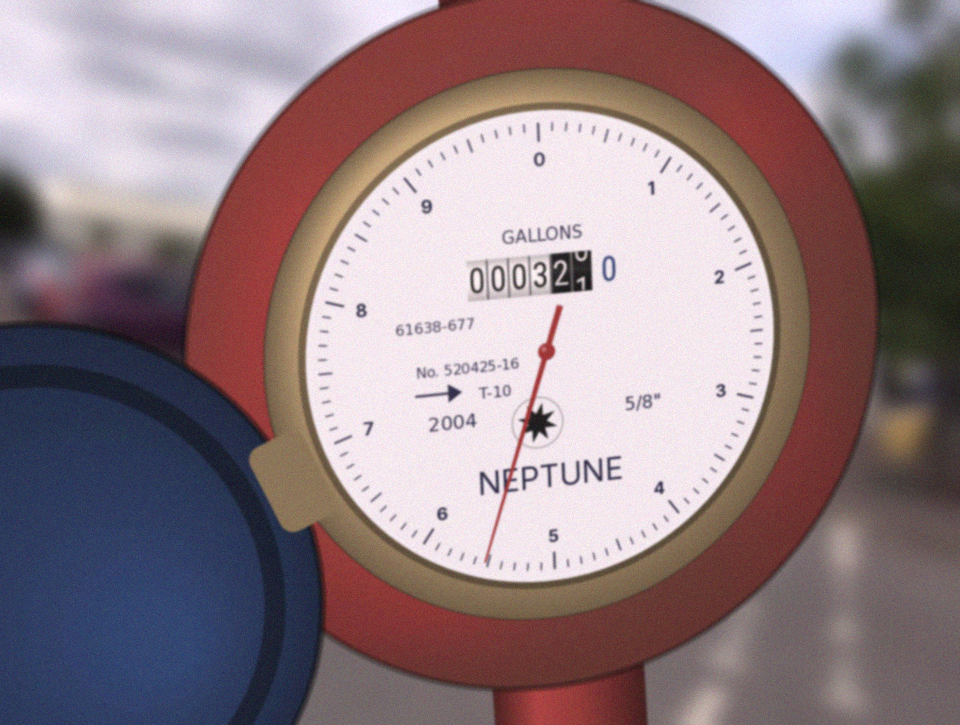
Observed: 3205.5 gal
